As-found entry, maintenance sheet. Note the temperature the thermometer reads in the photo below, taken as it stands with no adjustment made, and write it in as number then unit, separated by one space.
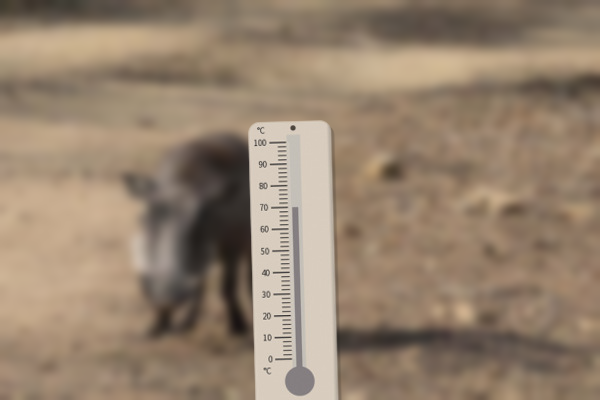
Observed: 70 °C
